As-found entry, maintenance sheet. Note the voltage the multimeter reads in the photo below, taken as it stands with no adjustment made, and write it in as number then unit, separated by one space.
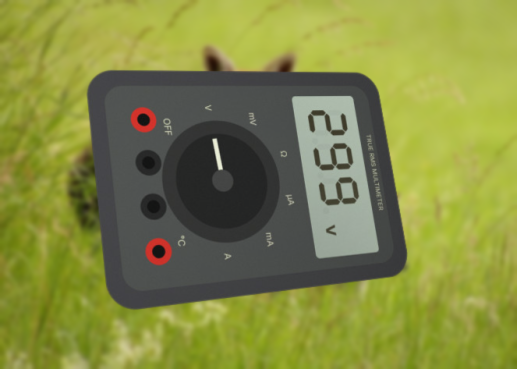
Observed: 299 V
